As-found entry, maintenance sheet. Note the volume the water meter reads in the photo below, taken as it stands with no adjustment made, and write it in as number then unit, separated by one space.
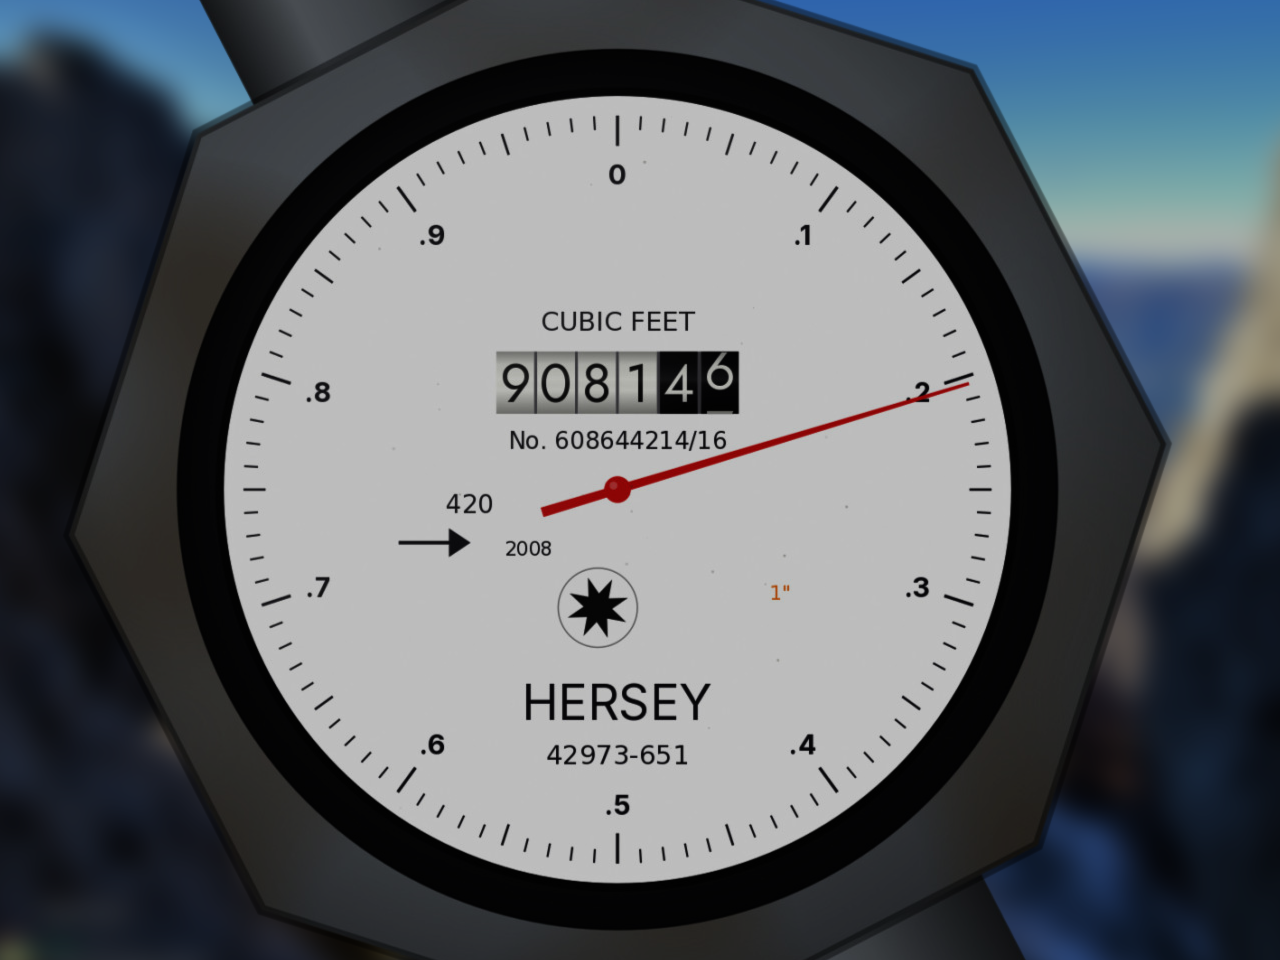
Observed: 908146.20 ft³
